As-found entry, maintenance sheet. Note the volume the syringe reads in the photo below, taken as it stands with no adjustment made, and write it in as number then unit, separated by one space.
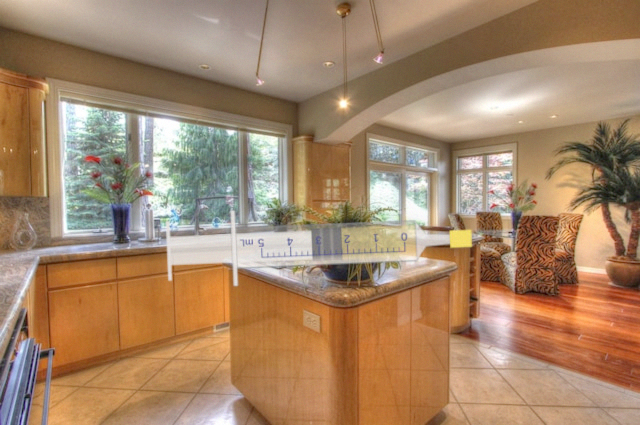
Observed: 2.2 mL
